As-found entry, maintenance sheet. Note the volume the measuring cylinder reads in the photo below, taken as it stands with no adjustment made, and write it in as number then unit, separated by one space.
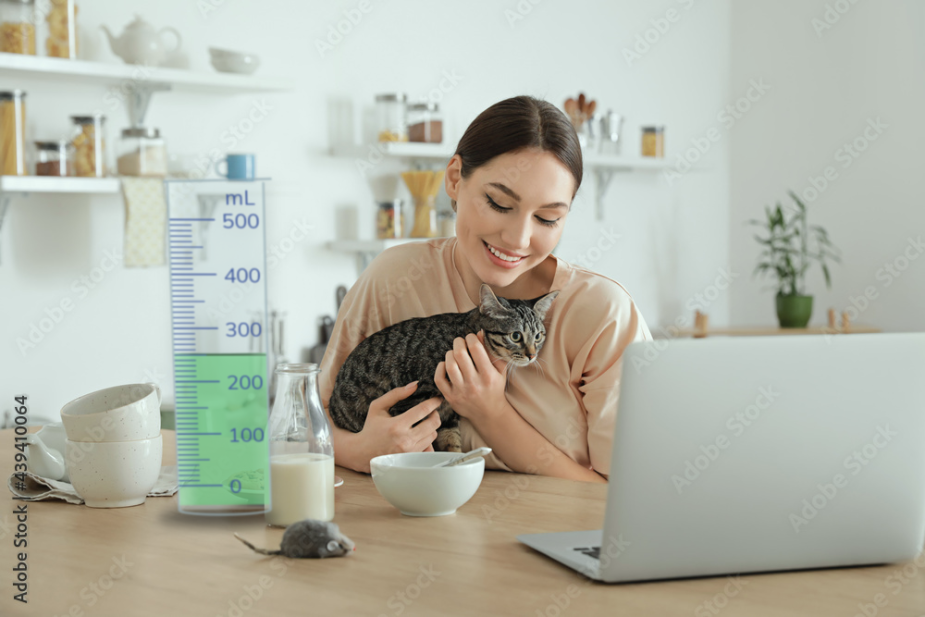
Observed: 250 mL
